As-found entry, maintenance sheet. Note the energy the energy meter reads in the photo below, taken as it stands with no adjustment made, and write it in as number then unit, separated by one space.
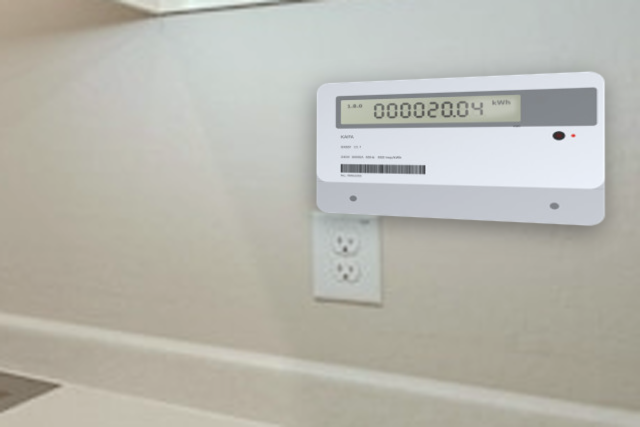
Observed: 20.04 kWh
